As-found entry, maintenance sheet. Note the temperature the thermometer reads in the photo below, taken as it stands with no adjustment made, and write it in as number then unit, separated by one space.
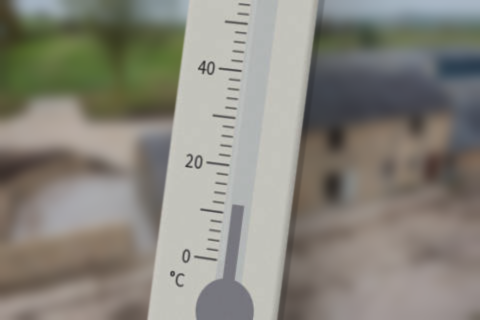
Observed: 12 °C
